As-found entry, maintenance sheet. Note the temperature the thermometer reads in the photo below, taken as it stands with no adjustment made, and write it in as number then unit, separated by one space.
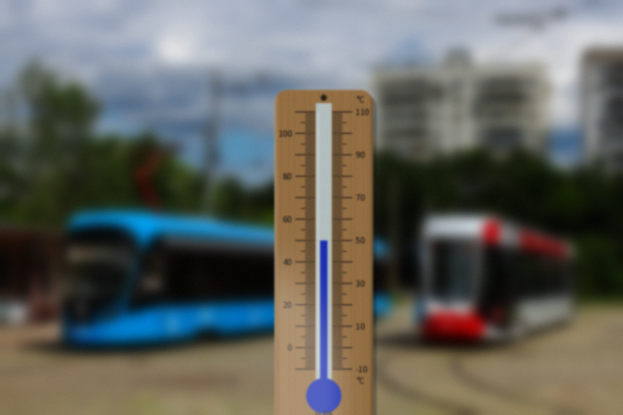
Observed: 50 °C
